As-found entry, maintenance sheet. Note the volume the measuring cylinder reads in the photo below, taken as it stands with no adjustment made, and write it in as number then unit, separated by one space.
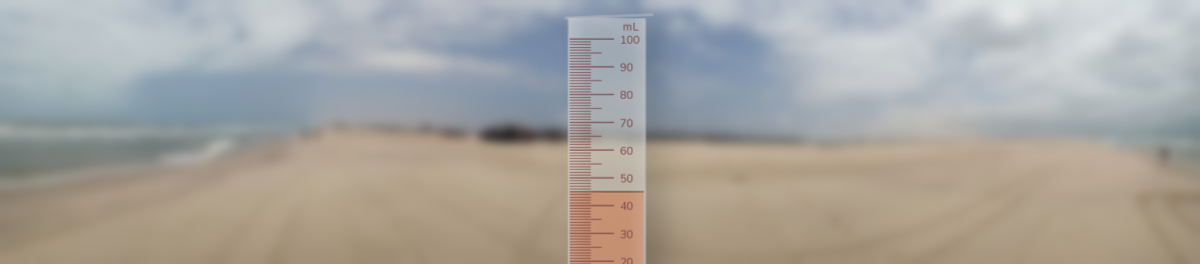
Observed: 45 mL
